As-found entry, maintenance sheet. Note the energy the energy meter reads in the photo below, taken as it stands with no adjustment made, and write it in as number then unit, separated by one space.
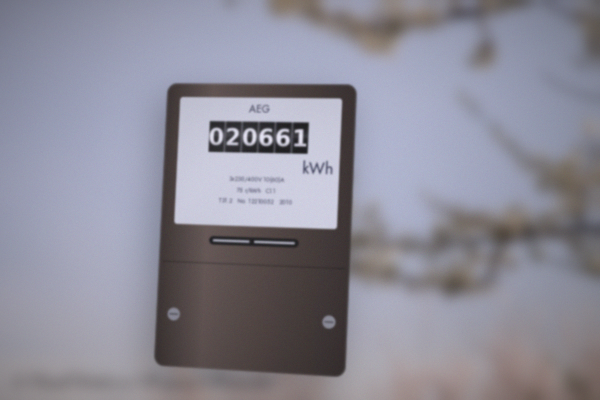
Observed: 20661 kWh
